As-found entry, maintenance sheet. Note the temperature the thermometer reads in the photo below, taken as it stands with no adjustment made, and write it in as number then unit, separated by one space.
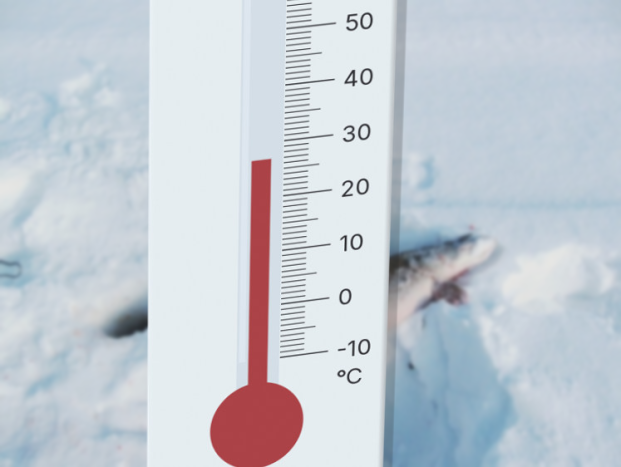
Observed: 27 °C
